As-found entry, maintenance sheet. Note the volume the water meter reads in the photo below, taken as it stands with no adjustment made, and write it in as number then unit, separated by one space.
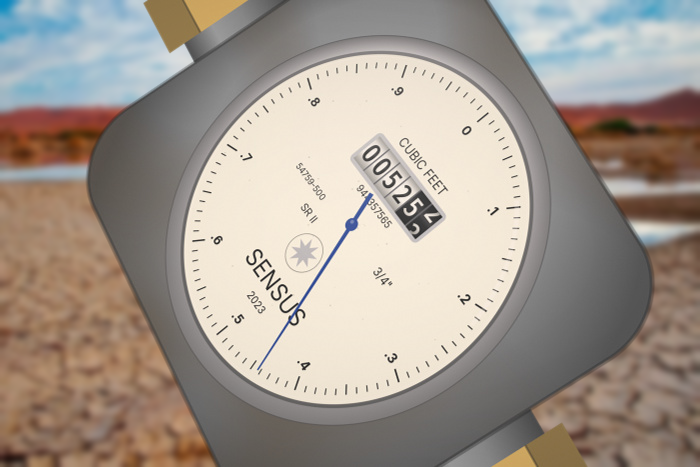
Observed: 5252.44 ft³
